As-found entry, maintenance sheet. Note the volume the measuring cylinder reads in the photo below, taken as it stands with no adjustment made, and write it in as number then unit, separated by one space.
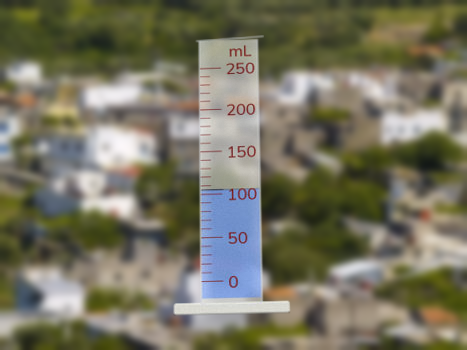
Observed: 105 mL
